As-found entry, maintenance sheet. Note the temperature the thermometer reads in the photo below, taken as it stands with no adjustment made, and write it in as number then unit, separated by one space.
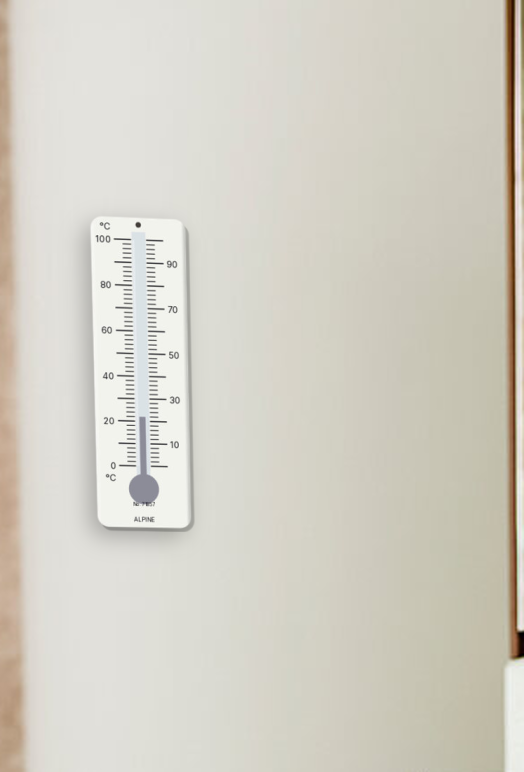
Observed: 22 °C
